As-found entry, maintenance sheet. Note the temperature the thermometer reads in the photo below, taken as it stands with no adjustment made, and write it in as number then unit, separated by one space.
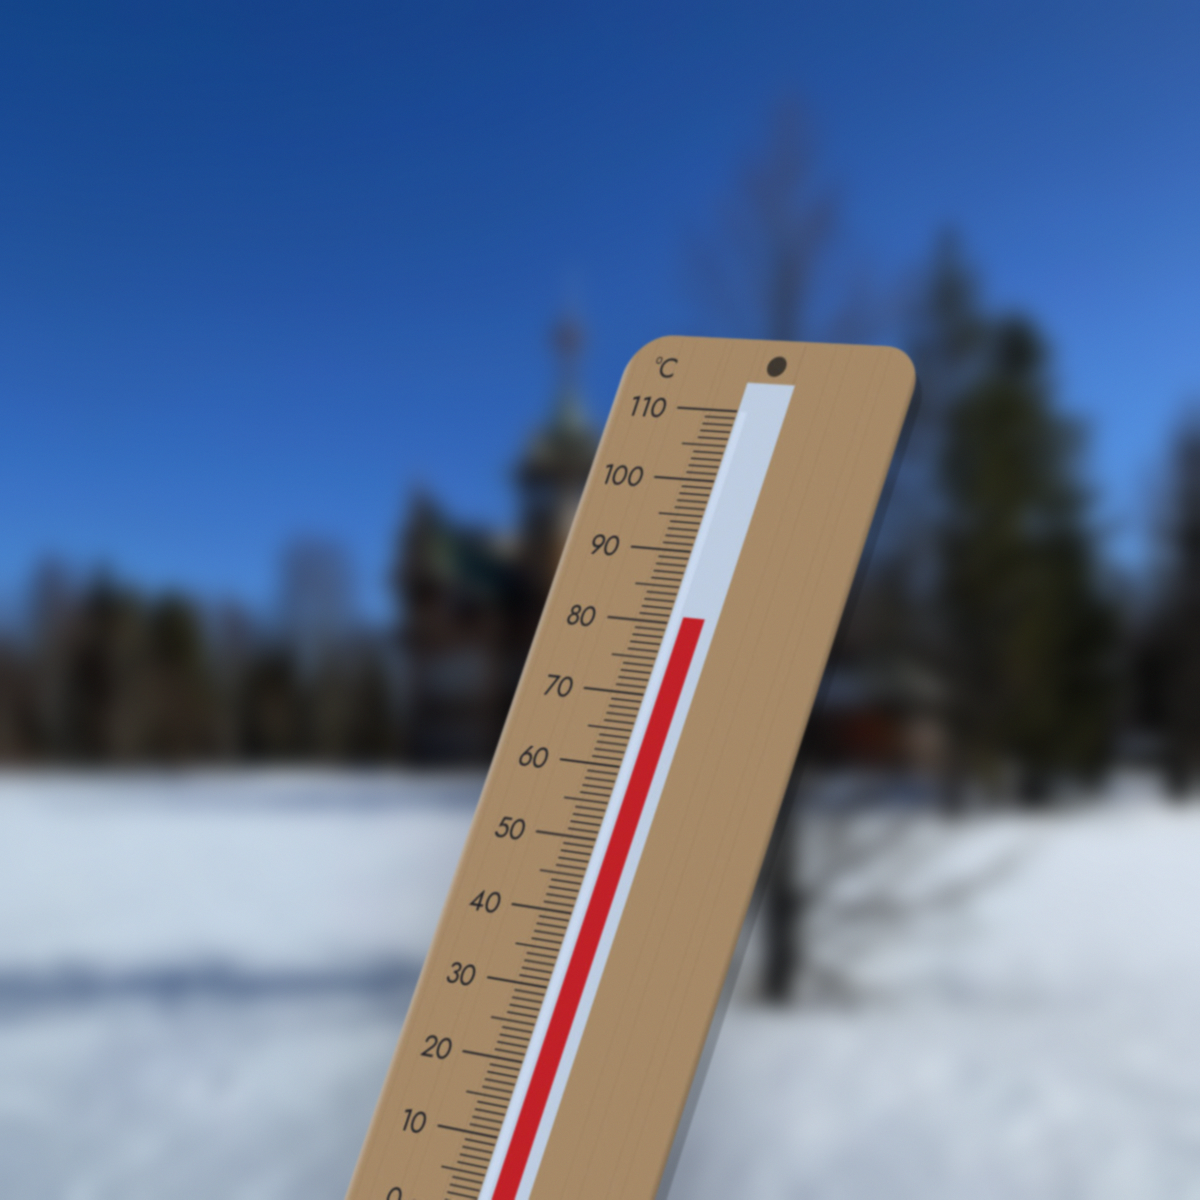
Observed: 81 °C
